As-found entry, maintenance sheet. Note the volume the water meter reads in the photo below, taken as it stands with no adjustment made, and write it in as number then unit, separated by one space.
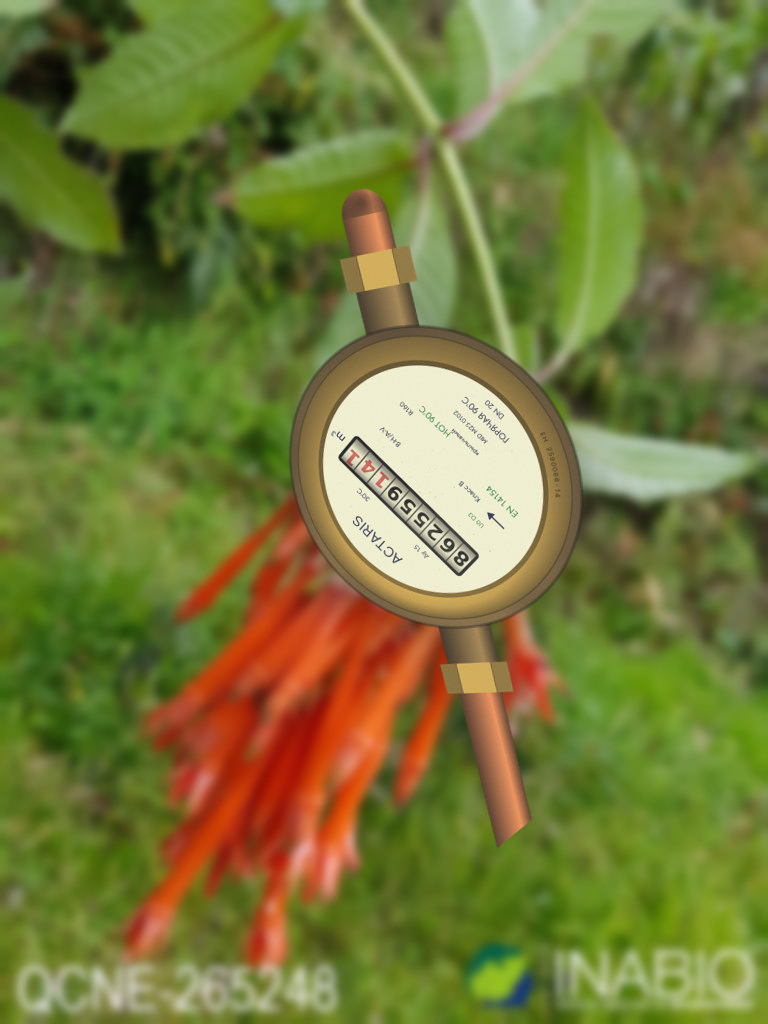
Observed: 862559.141 m³
